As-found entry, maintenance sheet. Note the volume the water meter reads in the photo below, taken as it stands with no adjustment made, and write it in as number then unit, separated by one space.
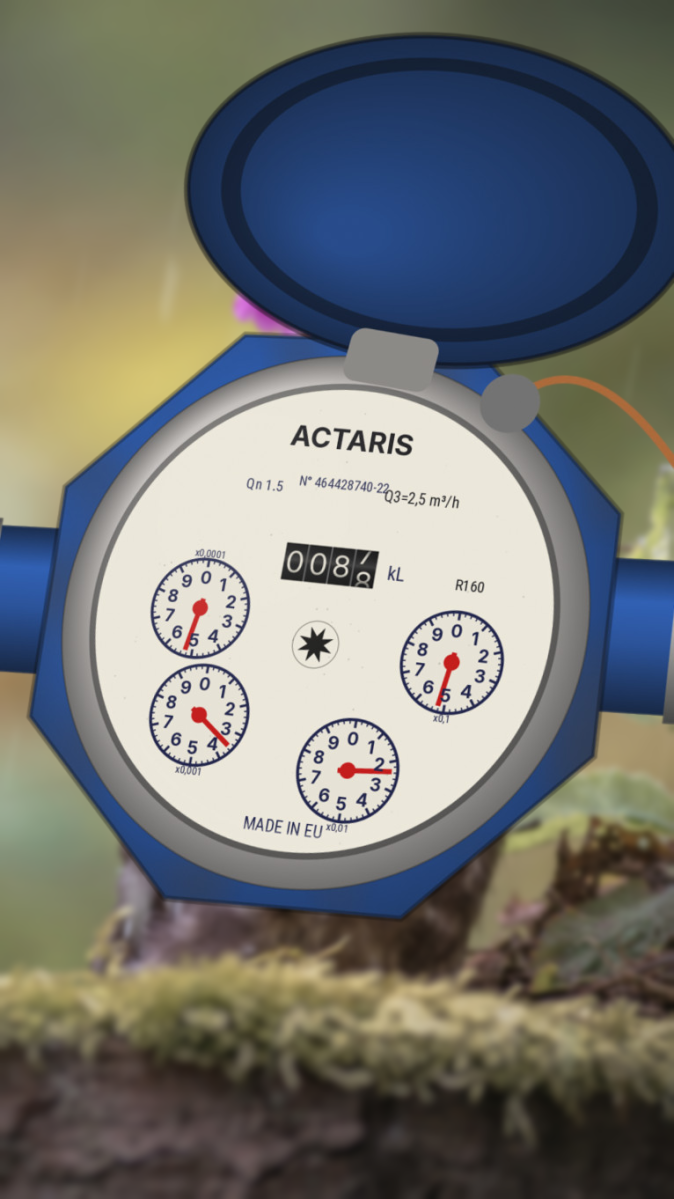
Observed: 87.5235 kL
